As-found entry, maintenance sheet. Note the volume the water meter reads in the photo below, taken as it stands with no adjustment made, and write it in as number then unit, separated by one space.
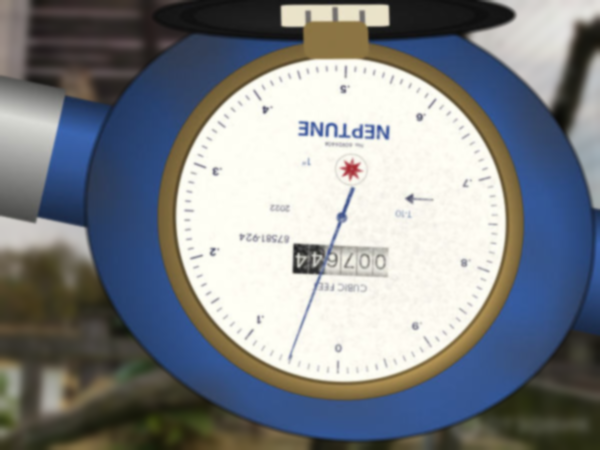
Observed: 7644.05 ft³
